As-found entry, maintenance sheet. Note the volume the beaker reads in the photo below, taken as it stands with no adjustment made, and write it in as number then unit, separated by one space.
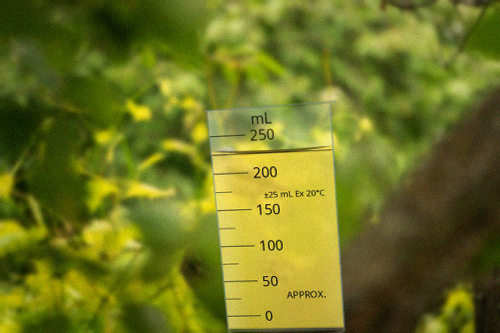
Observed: 225 mL
